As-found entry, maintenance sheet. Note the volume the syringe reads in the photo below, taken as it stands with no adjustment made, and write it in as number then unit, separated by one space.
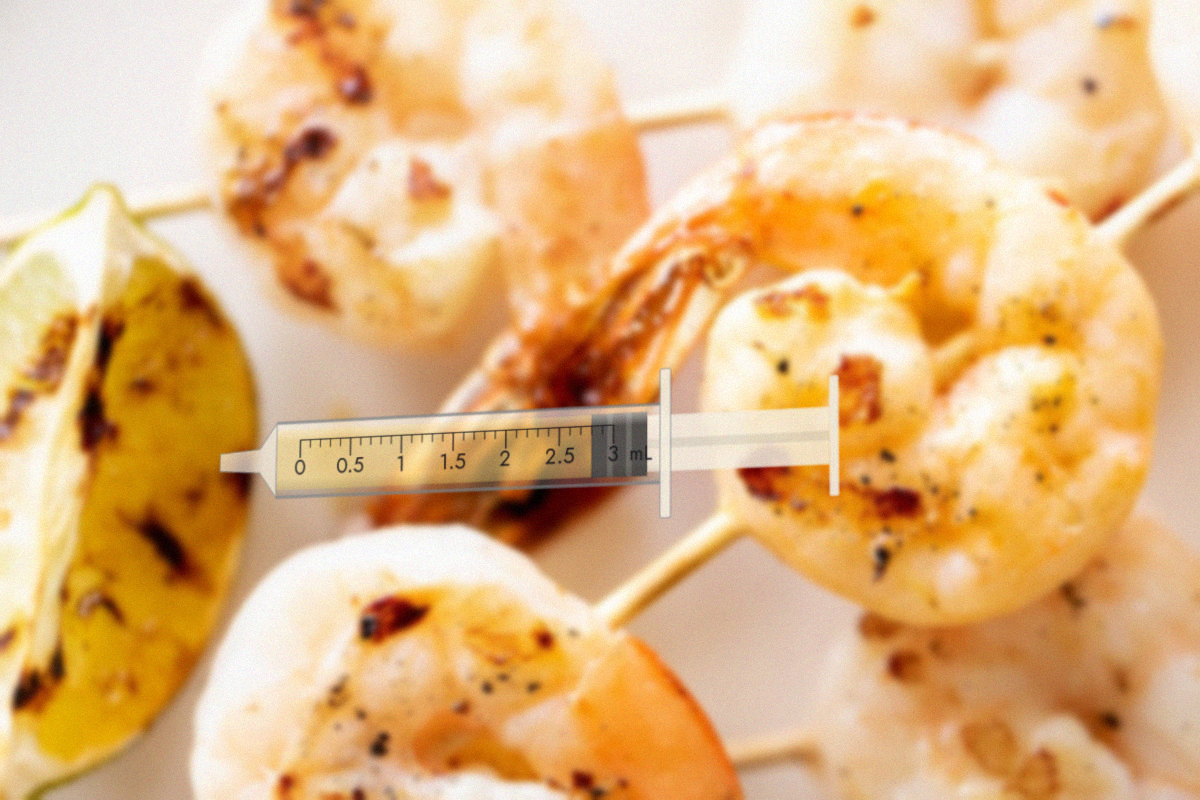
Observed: 2.8 mL
